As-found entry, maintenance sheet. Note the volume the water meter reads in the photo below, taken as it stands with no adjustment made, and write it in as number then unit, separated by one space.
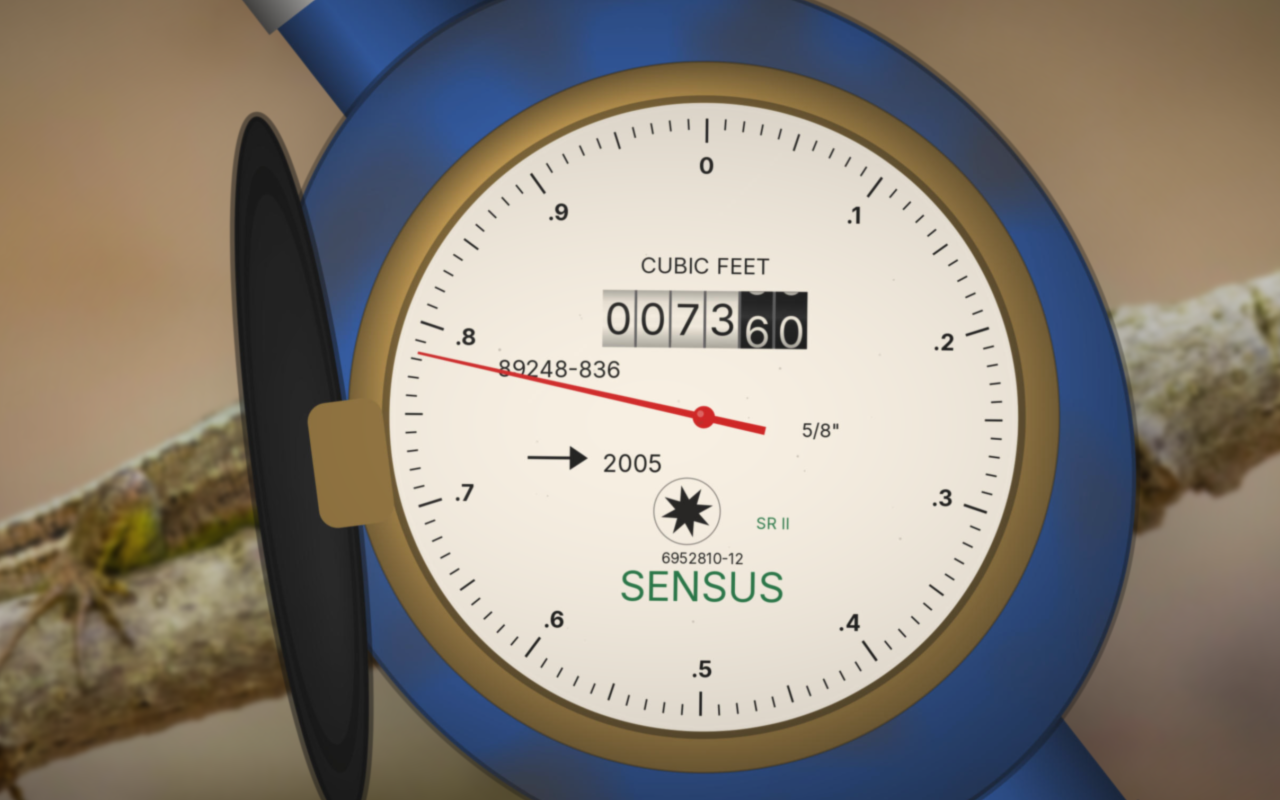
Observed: 7359.78 ft³
